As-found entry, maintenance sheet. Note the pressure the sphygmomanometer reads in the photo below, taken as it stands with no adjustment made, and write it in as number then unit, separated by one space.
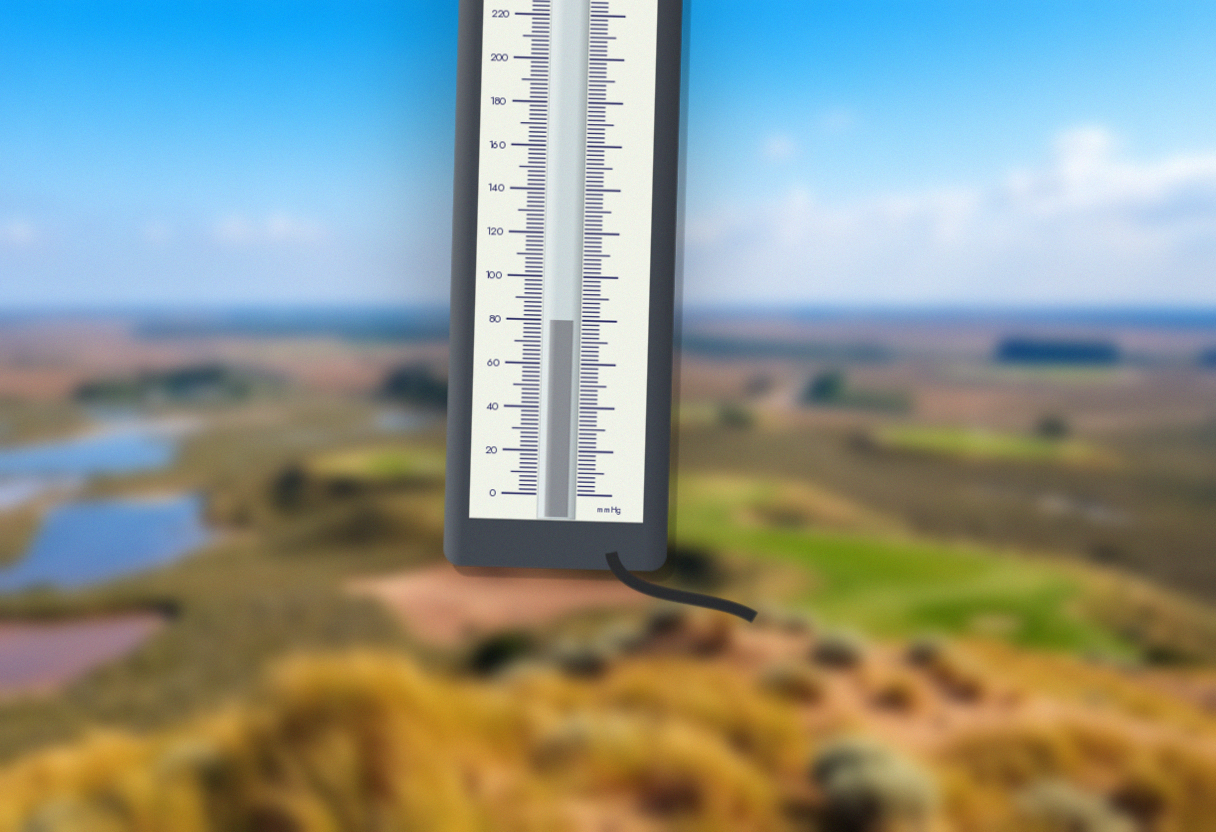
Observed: 80 mmHg
